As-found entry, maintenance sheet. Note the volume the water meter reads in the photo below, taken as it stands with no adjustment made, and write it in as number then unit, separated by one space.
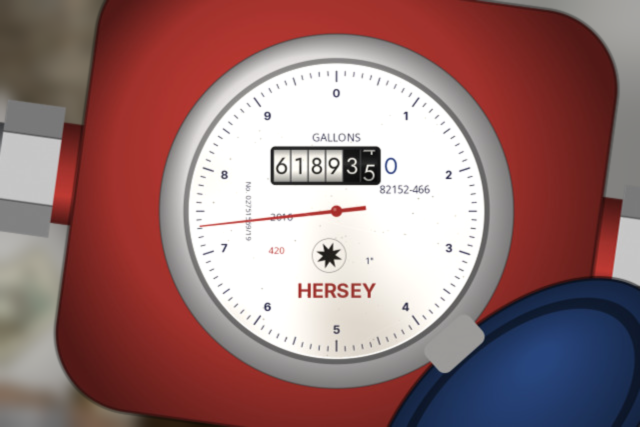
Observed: 6189347.3 gal
